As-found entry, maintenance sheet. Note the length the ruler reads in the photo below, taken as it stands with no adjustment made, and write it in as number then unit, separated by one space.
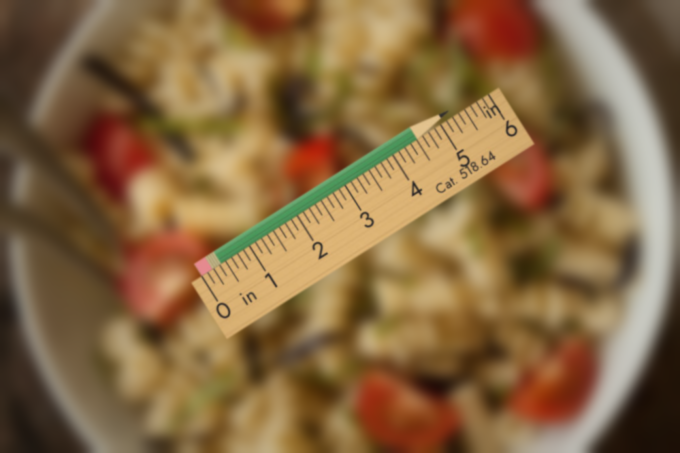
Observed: 5.25 in
